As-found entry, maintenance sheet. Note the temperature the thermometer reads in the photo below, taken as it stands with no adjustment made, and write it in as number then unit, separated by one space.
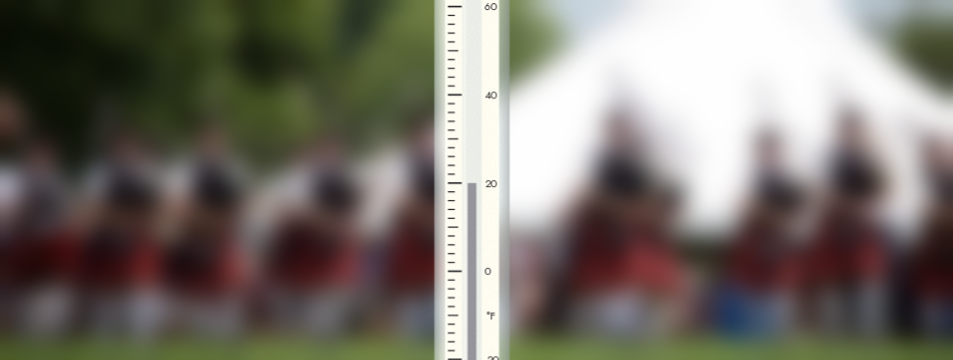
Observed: 20 °F
